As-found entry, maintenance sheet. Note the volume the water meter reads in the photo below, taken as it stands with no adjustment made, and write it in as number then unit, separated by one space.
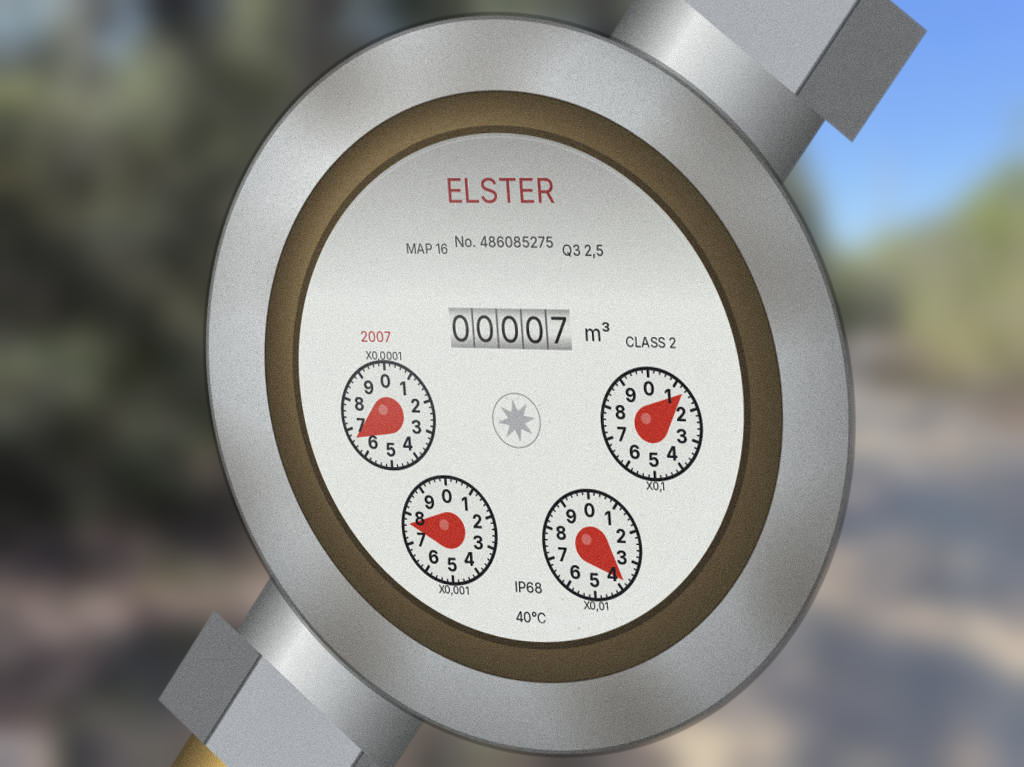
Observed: 7.1376 m³
